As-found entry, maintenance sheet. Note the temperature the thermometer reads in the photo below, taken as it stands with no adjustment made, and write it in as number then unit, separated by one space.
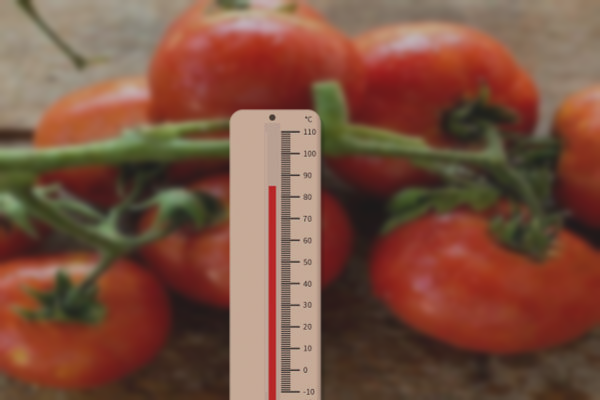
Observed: 85 °C
